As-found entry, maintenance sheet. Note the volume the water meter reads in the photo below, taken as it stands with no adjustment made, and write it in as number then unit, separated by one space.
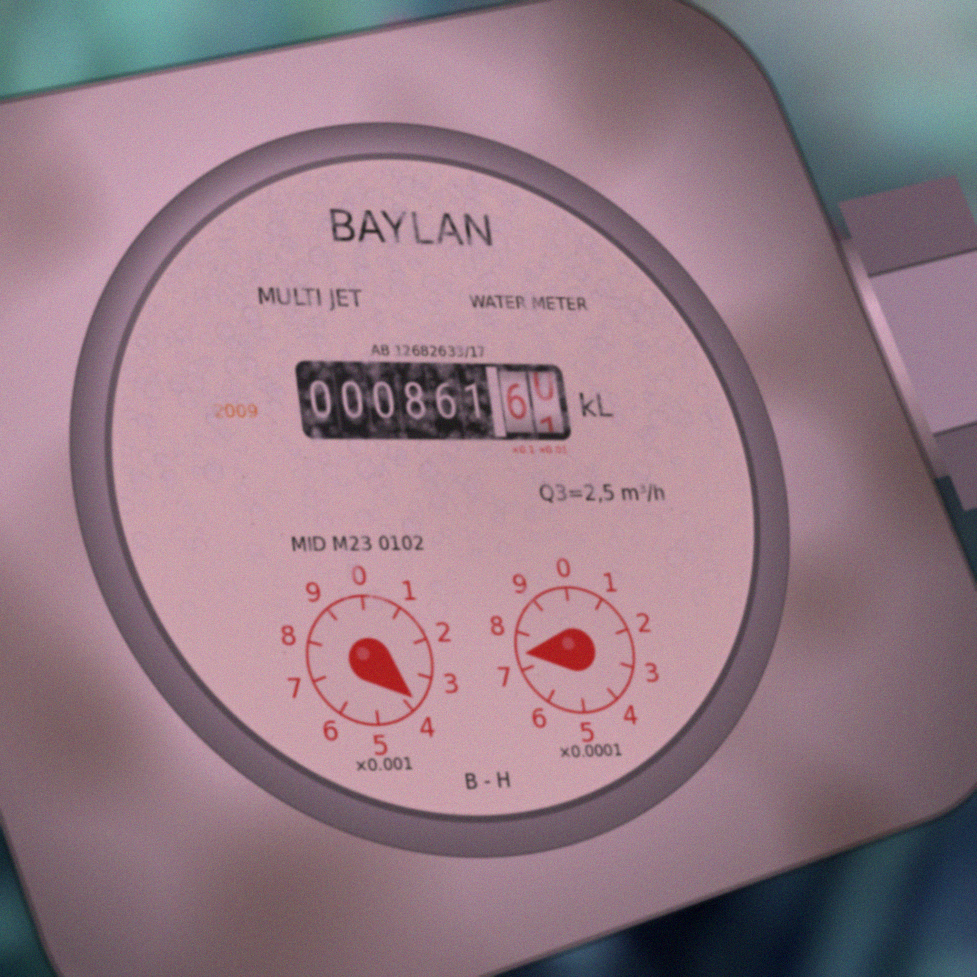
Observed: 861.6037 kL
